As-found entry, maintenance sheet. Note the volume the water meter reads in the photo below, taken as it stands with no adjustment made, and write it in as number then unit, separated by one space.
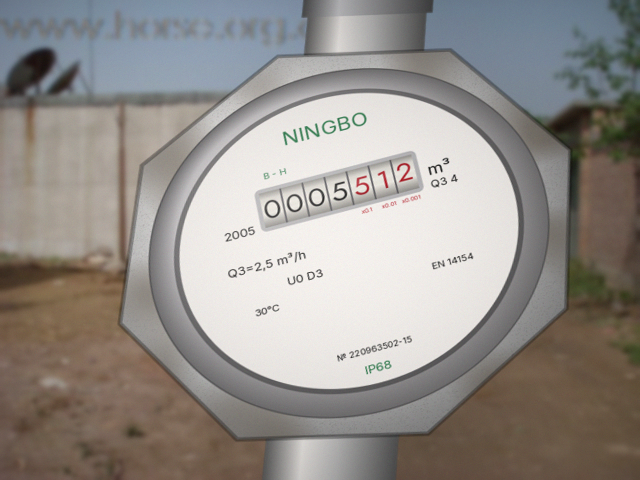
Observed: 5.512 m³
